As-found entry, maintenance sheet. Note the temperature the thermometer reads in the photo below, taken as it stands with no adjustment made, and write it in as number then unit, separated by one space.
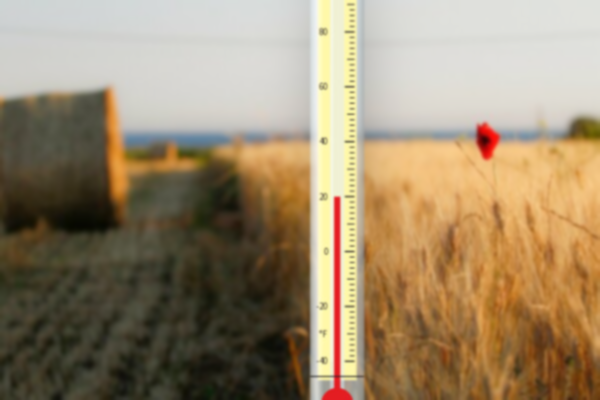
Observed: 20 °F
